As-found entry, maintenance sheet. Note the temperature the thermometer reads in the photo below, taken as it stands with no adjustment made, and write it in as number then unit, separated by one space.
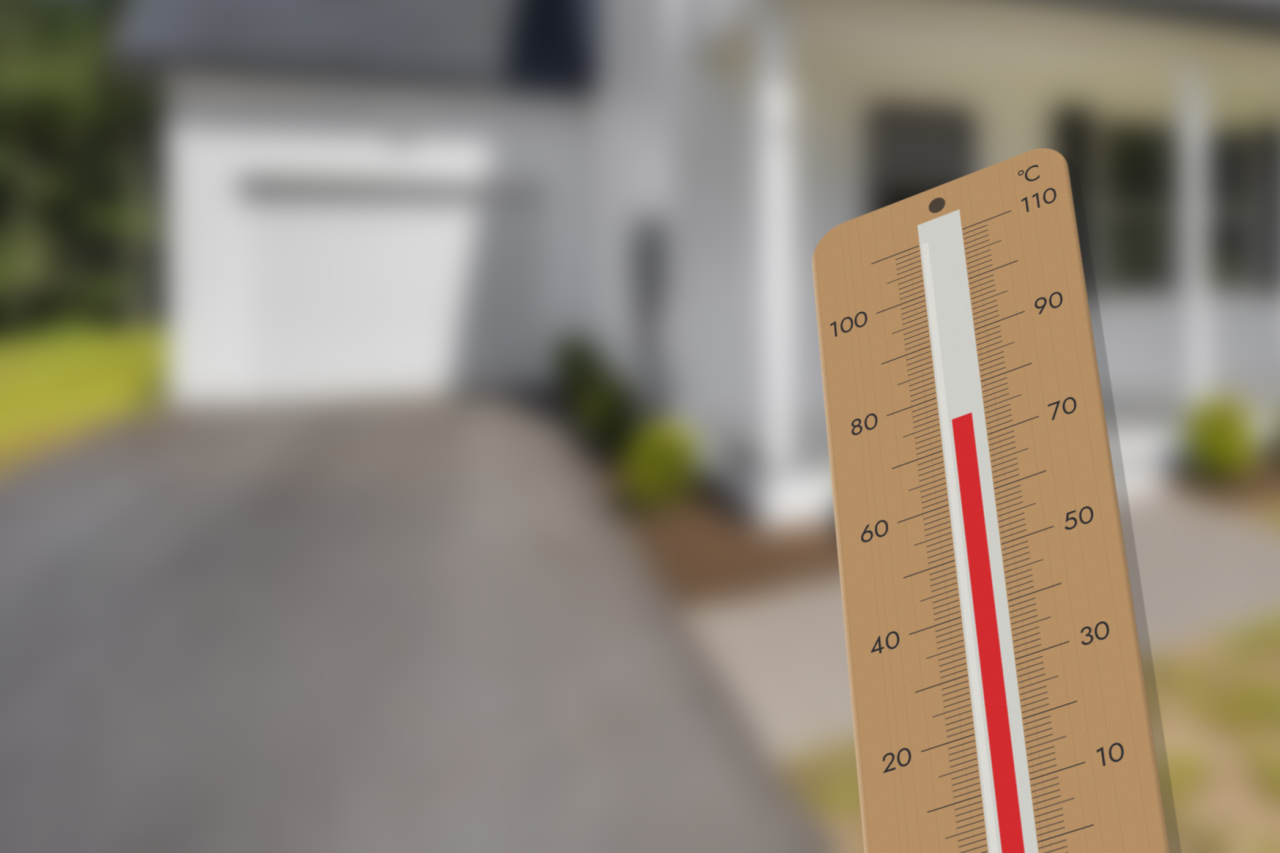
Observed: 75 °C
